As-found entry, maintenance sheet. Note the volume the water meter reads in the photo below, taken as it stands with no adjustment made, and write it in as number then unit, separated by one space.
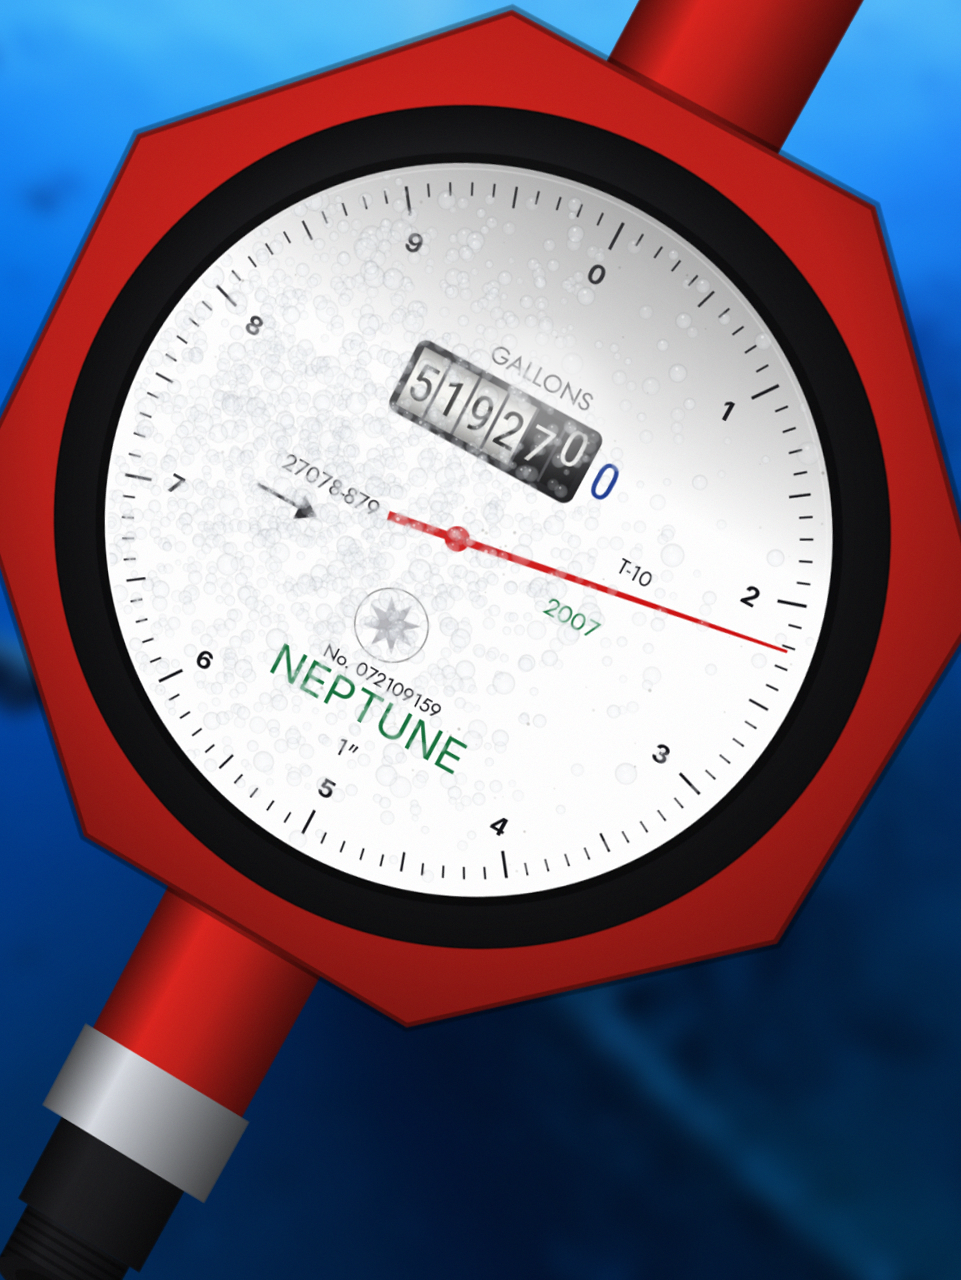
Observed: 5192702.2 gal
